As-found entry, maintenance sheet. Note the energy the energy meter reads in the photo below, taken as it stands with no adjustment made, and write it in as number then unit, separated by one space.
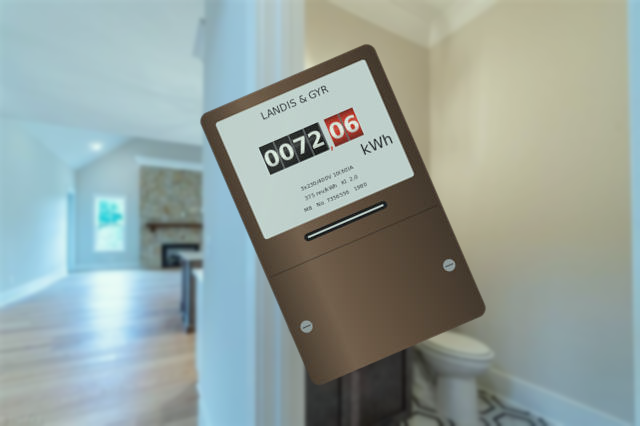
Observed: 72.06 kWh
